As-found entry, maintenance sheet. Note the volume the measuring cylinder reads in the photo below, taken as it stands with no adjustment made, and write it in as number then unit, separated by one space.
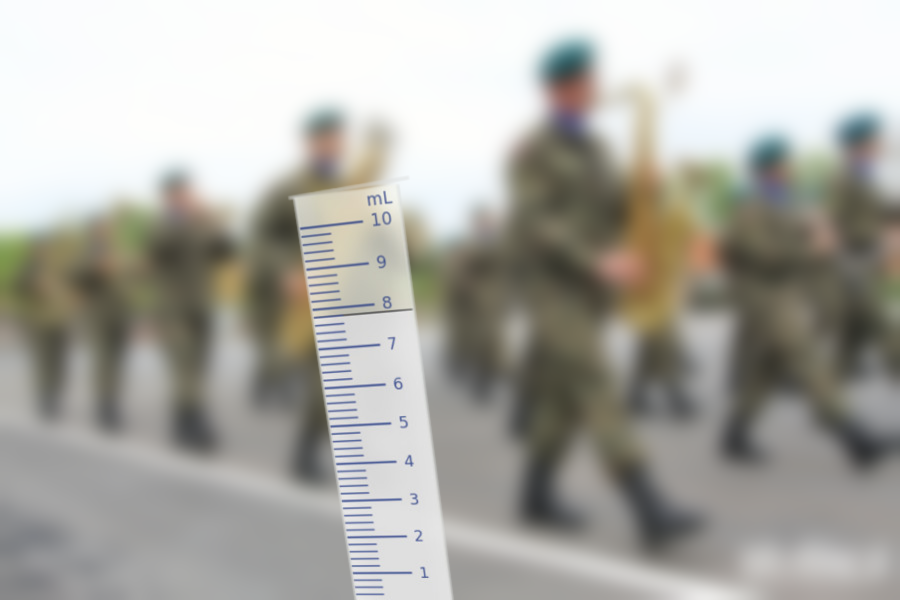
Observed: 7.8 mL
